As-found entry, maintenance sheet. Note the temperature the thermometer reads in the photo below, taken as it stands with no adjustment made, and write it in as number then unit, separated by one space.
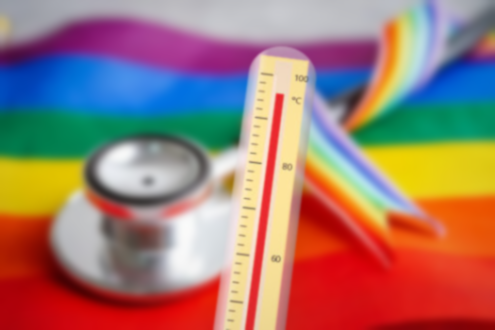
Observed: 96 °C
